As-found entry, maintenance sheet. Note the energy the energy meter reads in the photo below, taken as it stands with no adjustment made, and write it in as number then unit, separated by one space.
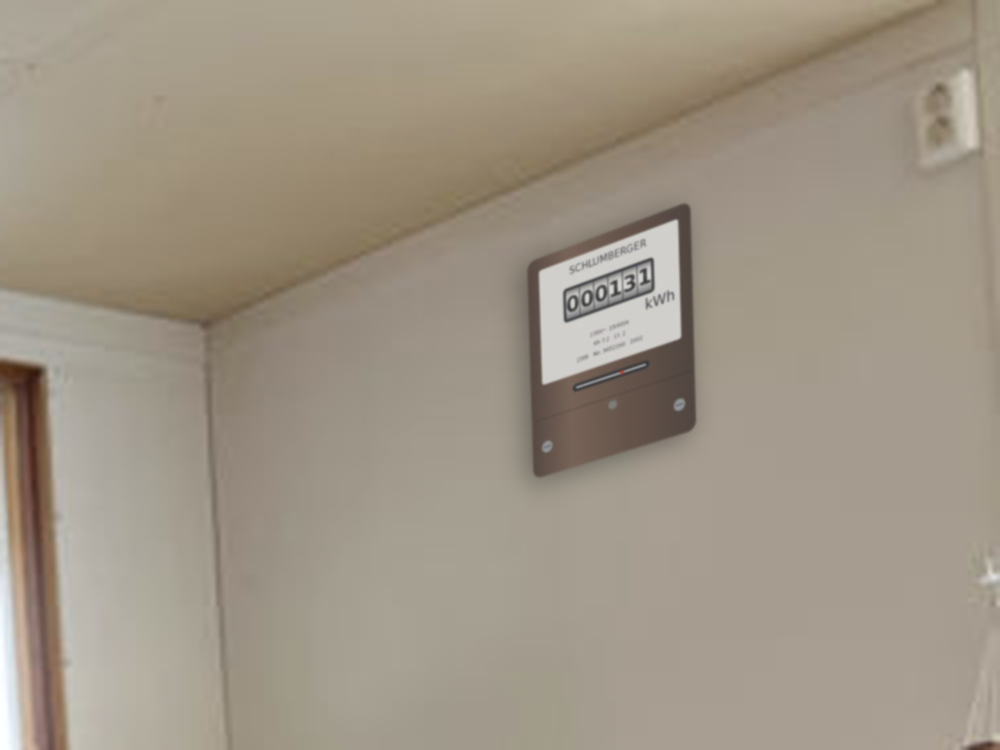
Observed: 131 kWh
